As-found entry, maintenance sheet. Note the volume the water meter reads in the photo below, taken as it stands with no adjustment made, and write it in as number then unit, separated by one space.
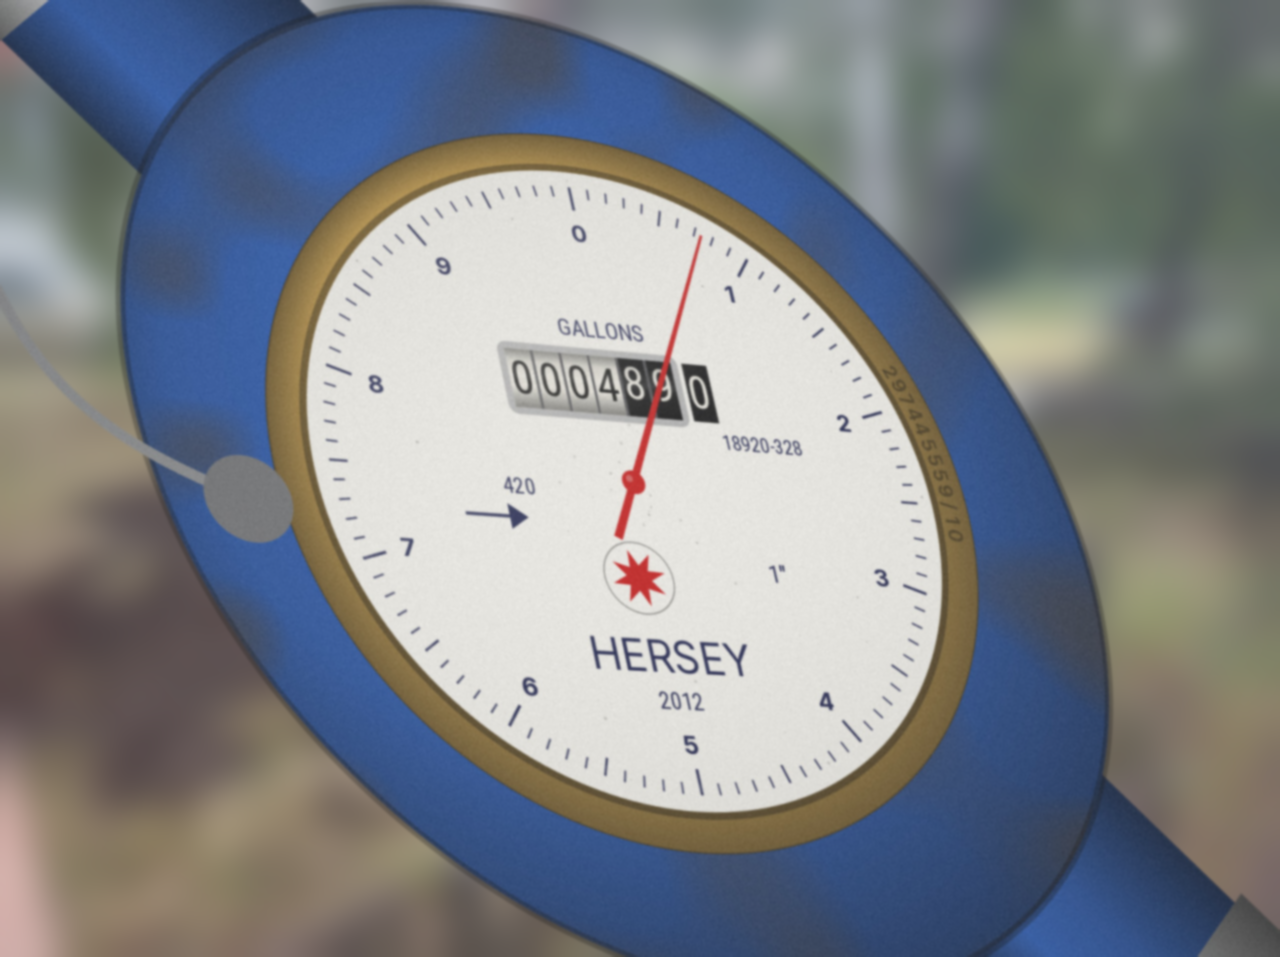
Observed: 4890.7 gal
